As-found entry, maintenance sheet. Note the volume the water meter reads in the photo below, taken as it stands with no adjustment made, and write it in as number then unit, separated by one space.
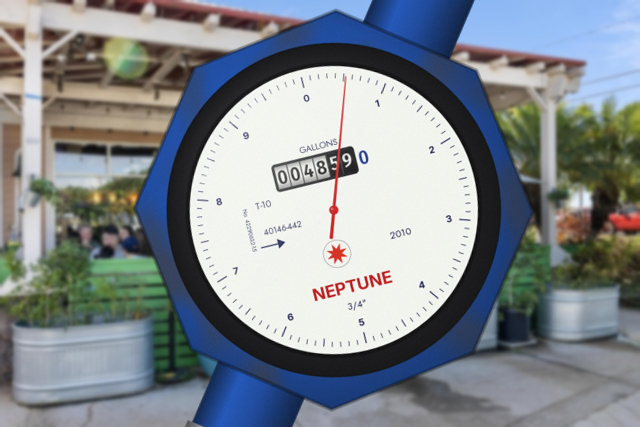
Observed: 48590.5 gal
